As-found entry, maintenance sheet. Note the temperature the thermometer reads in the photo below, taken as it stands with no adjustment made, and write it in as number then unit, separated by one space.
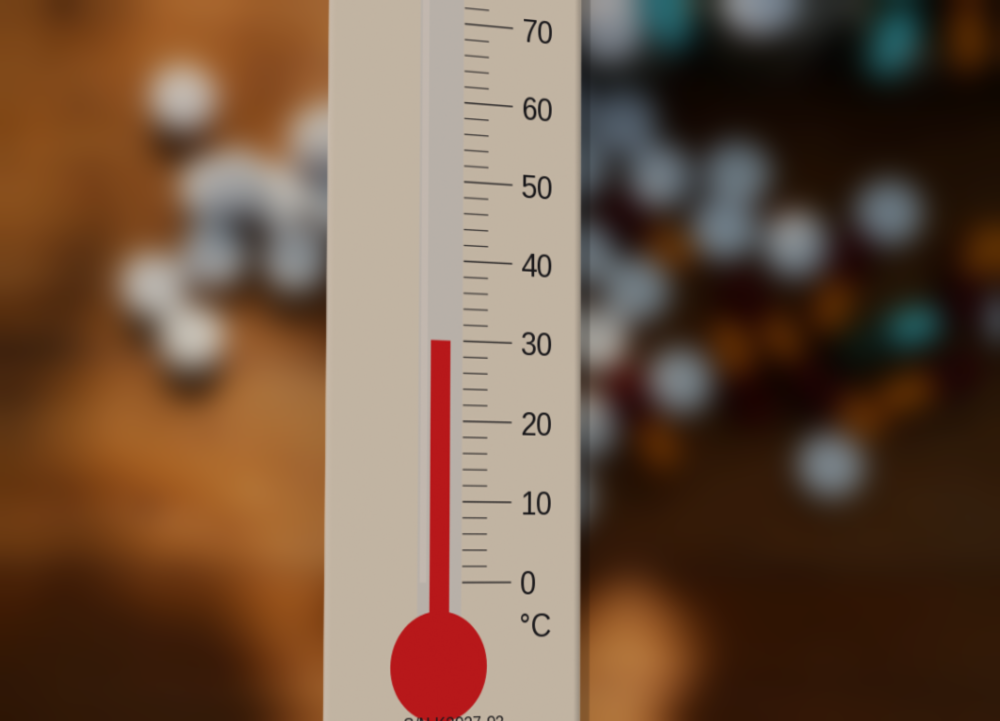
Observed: 30 °C
